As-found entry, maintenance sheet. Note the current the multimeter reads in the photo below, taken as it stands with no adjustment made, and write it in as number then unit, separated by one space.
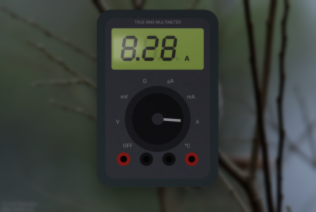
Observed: 8.28 A
